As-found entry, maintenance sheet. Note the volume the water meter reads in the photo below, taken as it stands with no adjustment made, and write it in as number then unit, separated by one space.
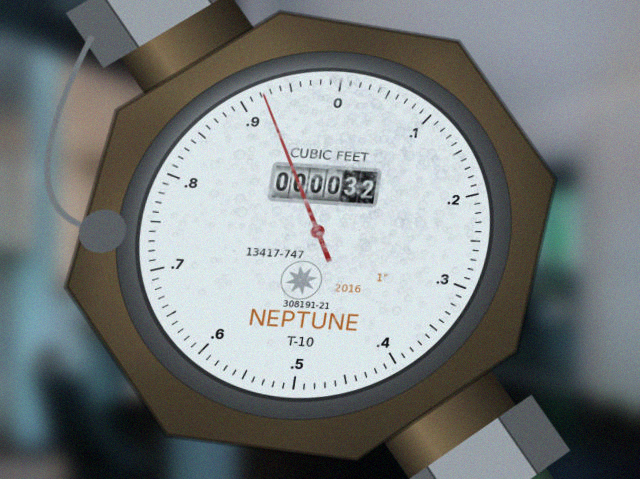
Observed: 31.92 ft³
